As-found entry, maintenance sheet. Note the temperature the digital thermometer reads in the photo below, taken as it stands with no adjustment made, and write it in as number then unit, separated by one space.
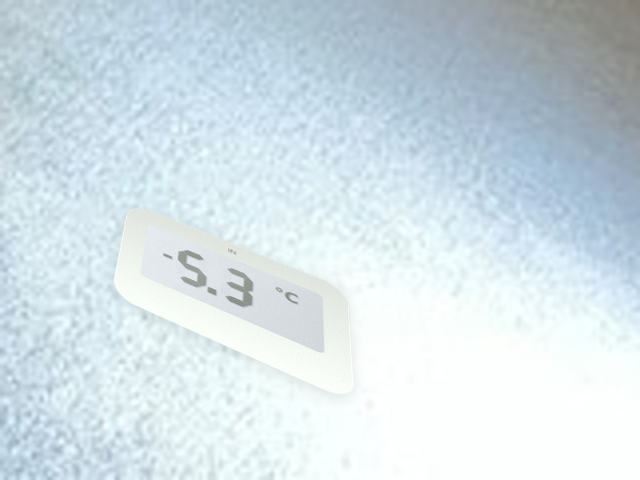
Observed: -5.3 °C
